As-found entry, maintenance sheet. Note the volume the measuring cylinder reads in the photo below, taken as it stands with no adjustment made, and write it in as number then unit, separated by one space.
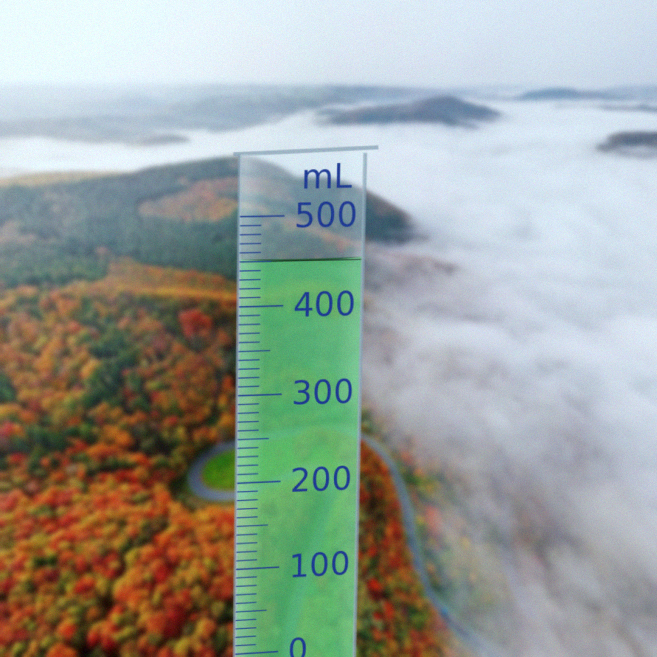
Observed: 450 mL
